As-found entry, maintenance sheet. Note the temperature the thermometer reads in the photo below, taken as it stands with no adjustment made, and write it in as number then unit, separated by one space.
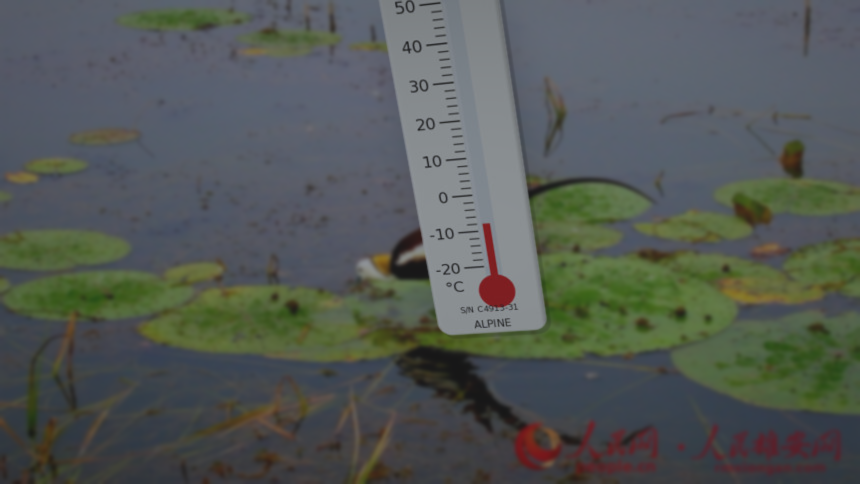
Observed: -8 °C
